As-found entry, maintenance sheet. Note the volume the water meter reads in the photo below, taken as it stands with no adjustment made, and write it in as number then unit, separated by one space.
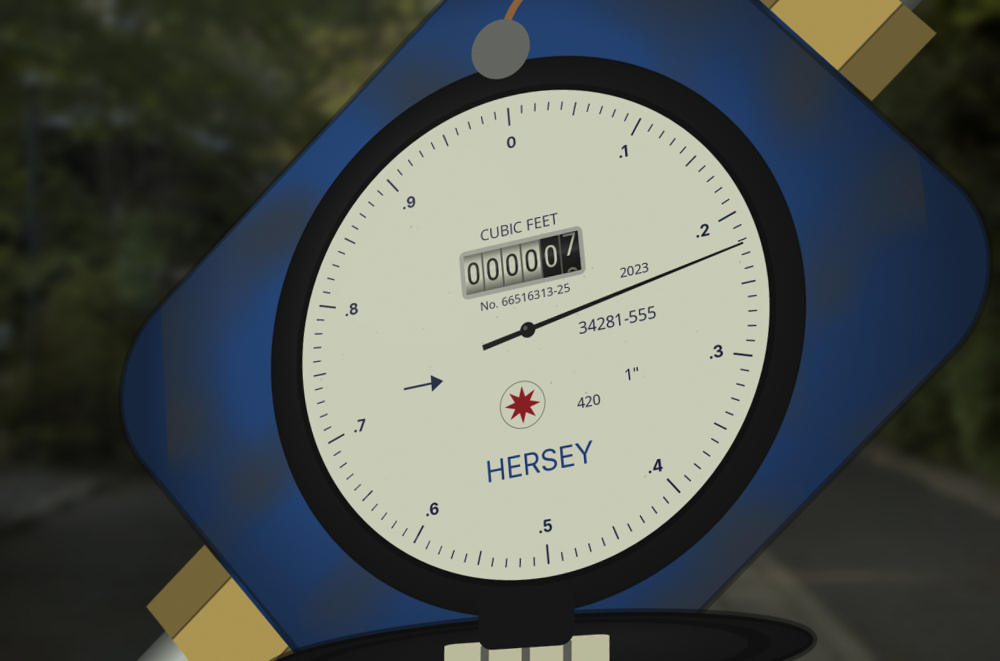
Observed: 7.22 ft³
